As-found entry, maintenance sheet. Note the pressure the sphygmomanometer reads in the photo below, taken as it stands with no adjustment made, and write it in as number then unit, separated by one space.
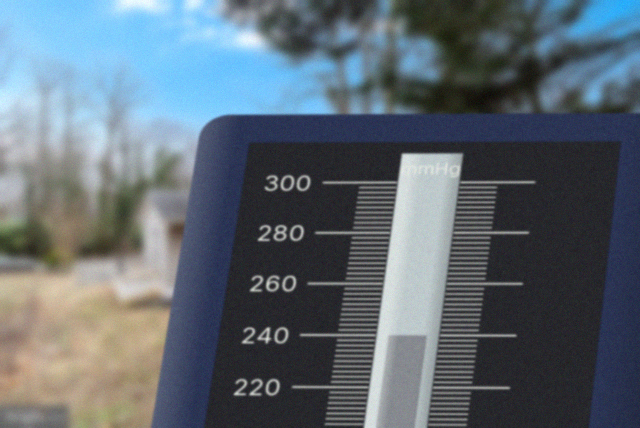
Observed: 240 mmHg
